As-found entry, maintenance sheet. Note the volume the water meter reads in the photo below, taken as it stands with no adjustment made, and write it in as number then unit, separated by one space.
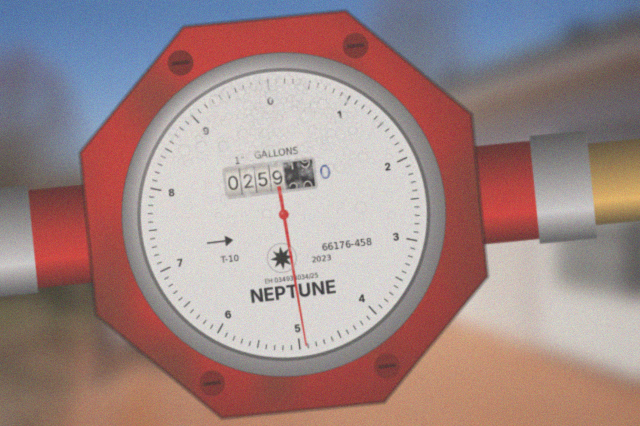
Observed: 259194.9 gal
